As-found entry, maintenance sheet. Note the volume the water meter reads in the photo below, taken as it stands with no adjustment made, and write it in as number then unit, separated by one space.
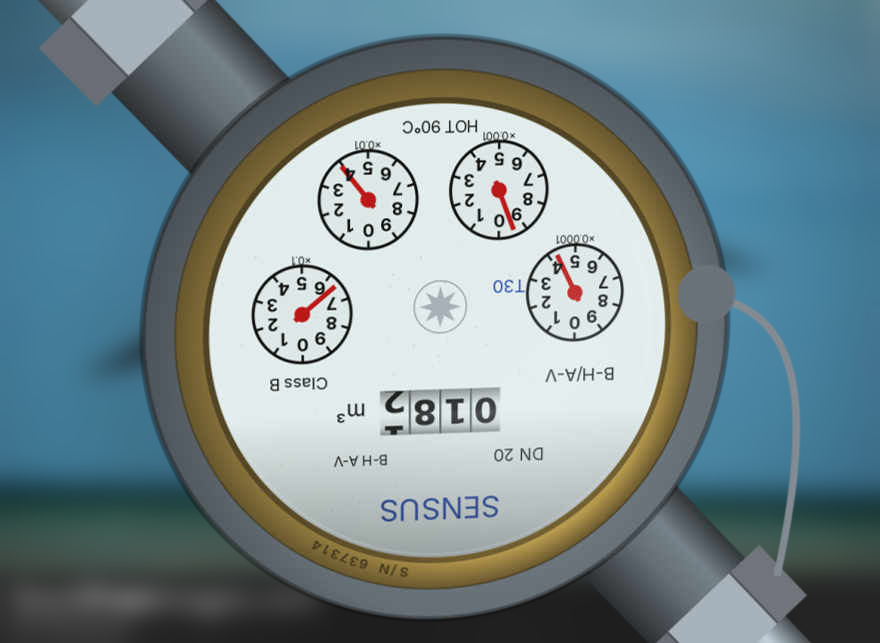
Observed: 181.6394 m³
